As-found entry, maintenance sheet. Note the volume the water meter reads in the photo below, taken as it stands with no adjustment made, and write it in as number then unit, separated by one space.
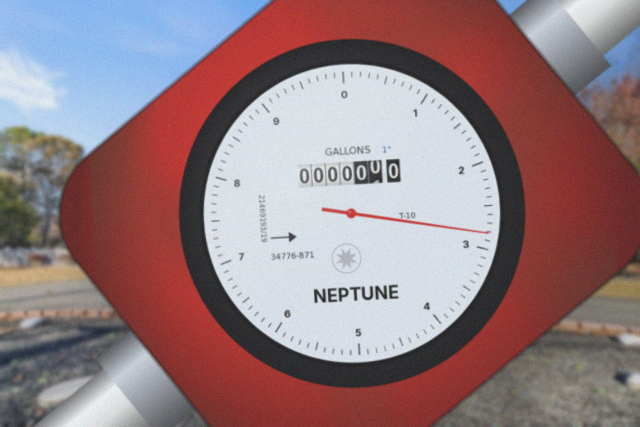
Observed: 2.8 gal
